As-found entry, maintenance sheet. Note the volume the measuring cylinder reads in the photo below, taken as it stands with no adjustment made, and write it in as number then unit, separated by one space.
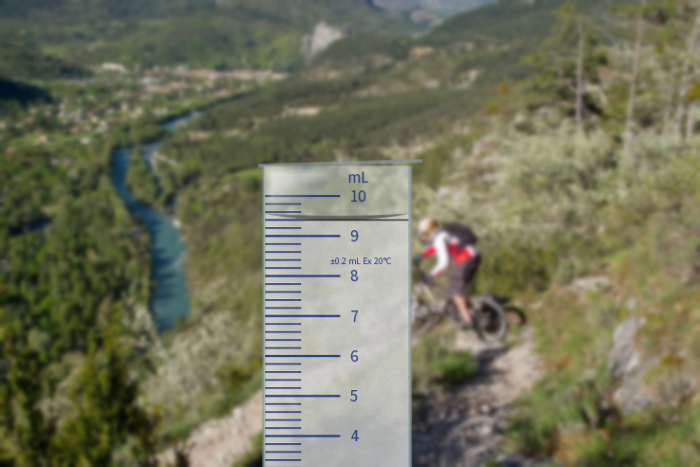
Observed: 9.4 mL
